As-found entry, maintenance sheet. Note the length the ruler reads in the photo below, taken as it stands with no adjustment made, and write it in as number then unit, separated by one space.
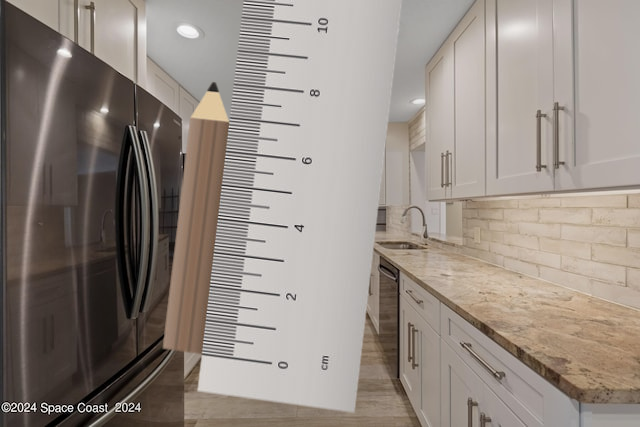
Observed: 8 cm
